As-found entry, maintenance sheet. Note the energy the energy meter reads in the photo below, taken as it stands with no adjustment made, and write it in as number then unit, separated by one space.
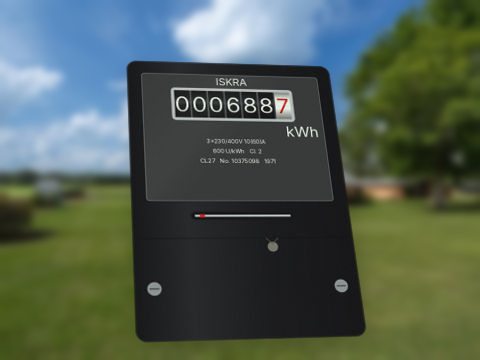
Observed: 688.7 kWh
